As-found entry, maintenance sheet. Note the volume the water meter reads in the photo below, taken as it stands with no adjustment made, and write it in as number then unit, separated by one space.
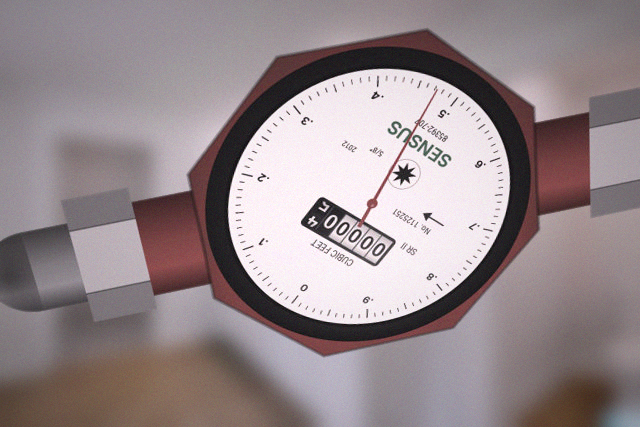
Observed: 4.47 ft³
